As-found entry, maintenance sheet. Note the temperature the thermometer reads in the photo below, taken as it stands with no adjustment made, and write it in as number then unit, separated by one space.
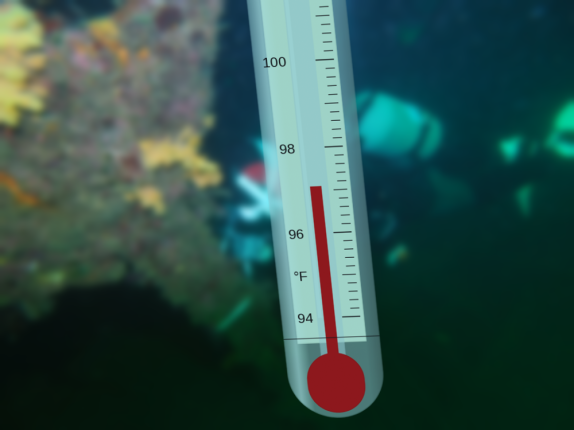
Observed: 97.1 °F
